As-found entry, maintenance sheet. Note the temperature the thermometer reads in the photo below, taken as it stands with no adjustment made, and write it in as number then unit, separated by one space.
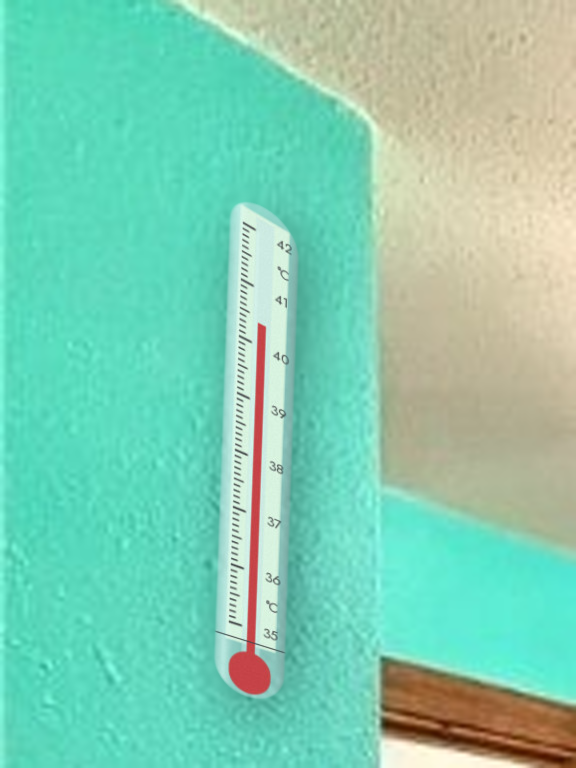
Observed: 40.4 °C
